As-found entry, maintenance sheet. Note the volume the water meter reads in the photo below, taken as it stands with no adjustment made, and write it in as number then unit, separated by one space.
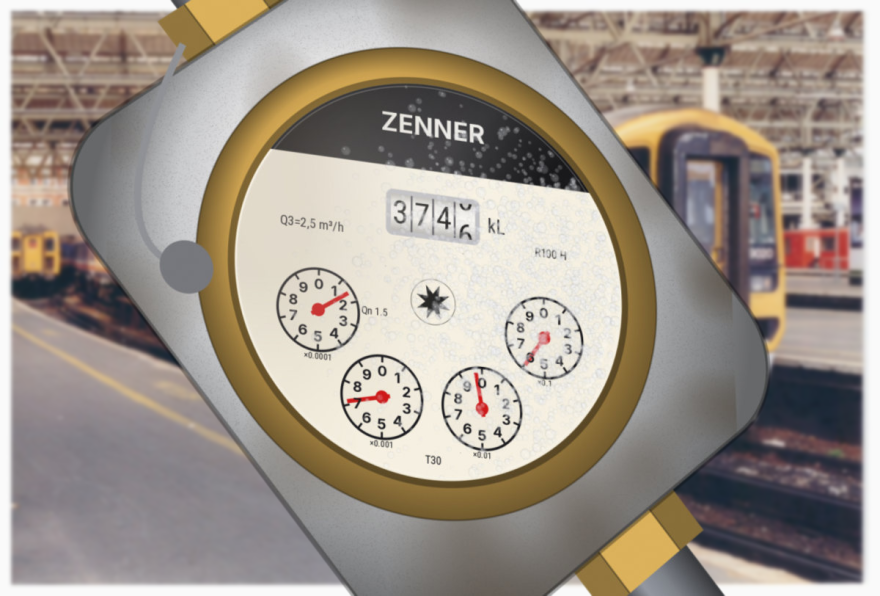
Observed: 3745.5971 kL
